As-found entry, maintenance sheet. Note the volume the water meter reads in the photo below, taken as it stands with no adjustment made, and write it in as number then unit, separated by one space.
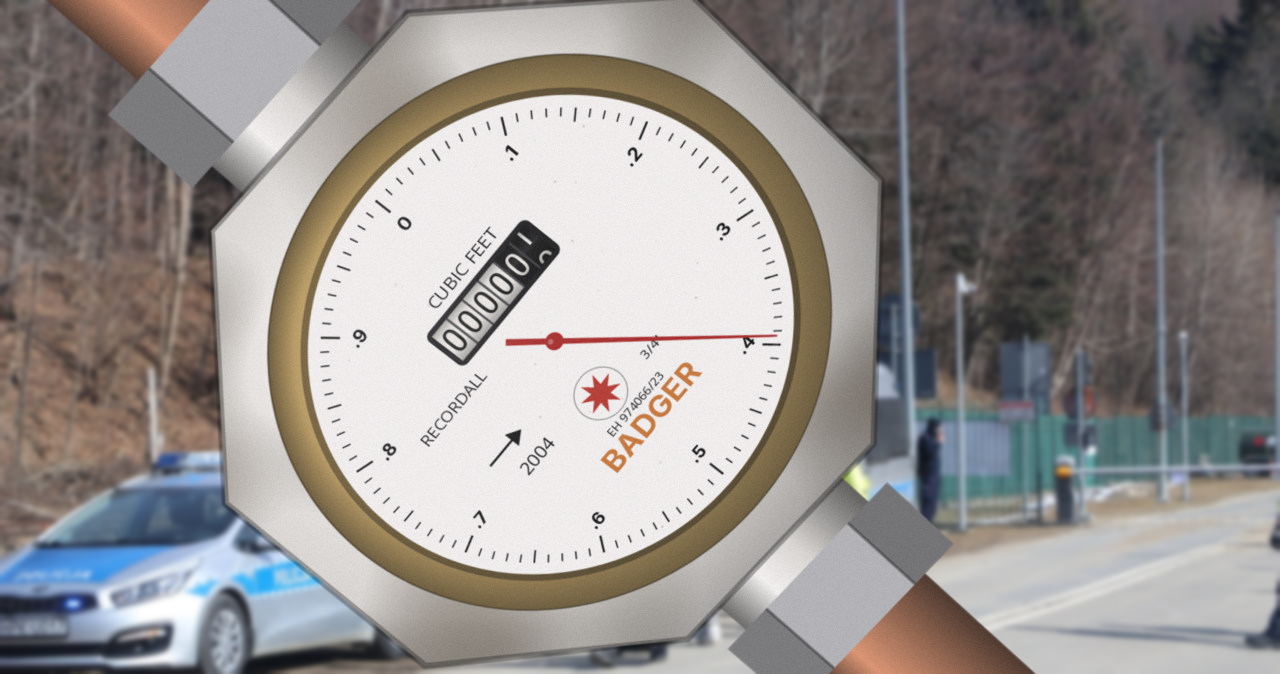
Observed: 1.39 ft³
